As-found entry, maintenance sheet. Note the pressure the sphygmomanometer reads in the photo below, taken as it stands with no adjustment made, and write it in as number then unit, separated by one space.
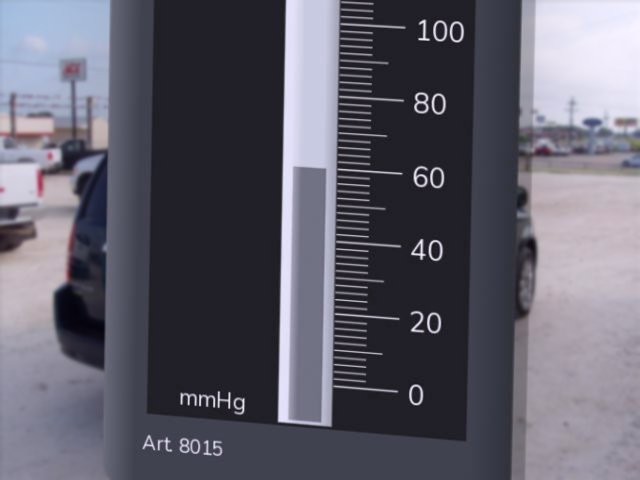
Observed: 60 mmHg
